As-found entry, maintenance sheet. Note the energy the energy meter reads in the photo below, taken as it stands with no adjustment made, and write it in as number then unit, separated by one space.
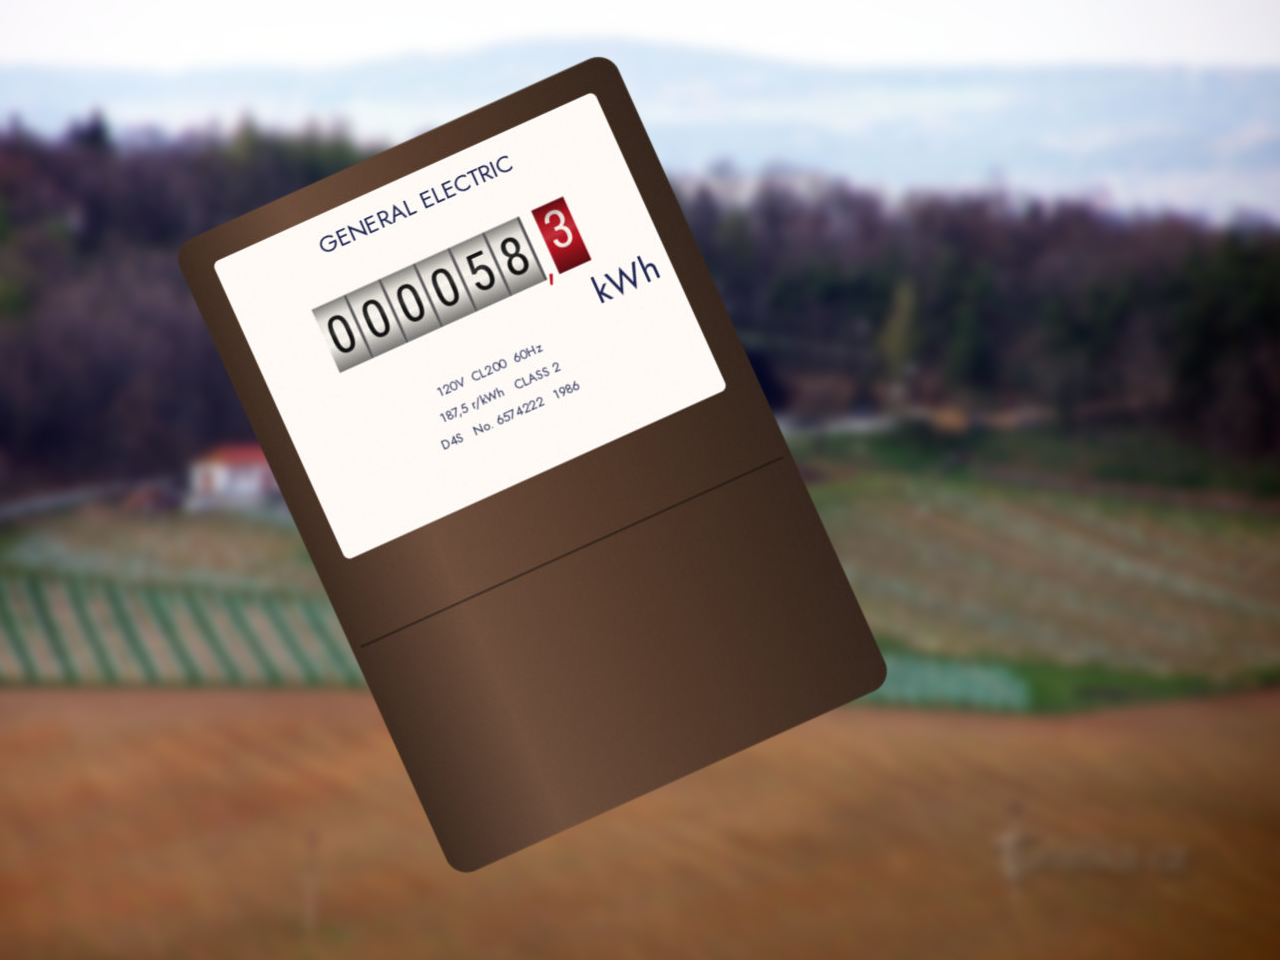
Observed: 58.3 kWh
